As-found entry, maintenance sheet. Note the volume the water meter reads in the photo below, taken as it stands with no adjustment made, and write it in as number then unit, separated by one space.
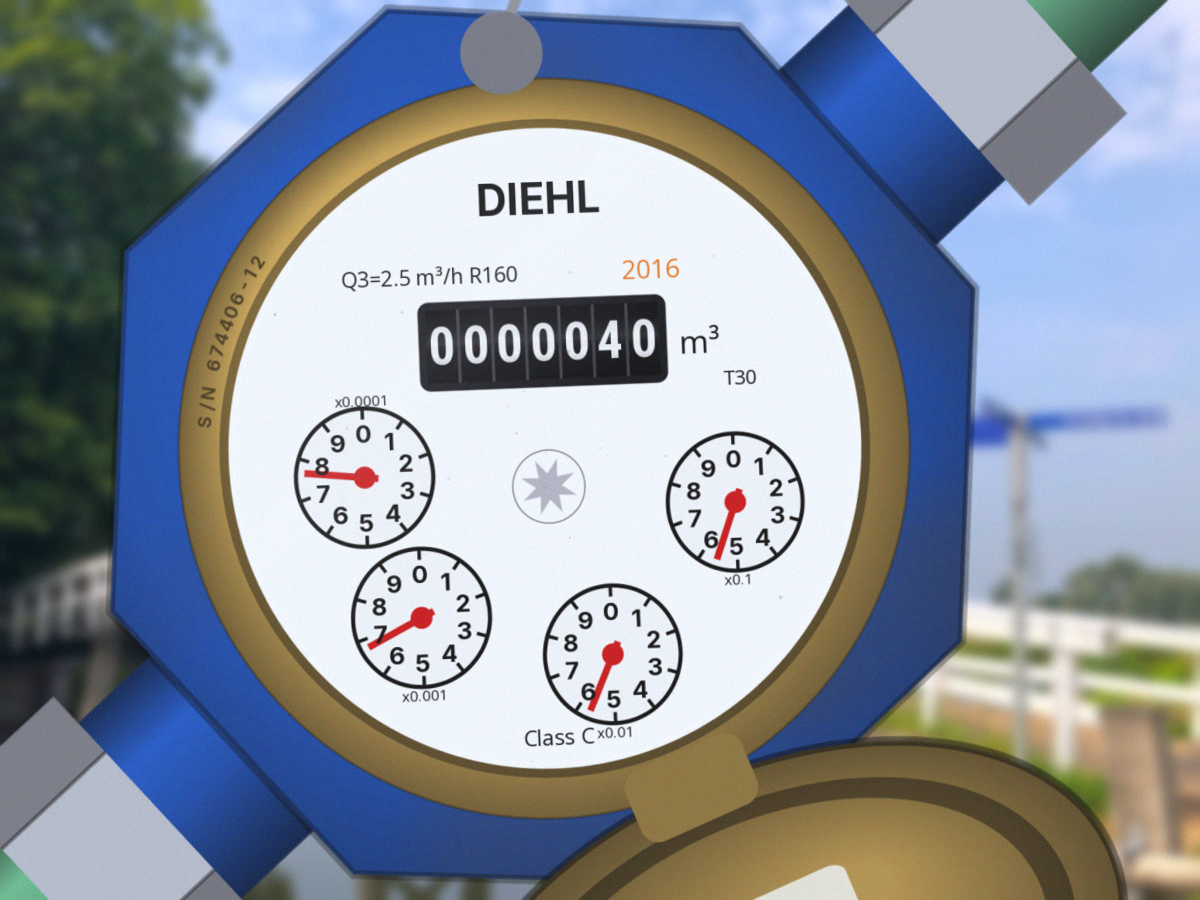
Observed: 40.5567 m³
